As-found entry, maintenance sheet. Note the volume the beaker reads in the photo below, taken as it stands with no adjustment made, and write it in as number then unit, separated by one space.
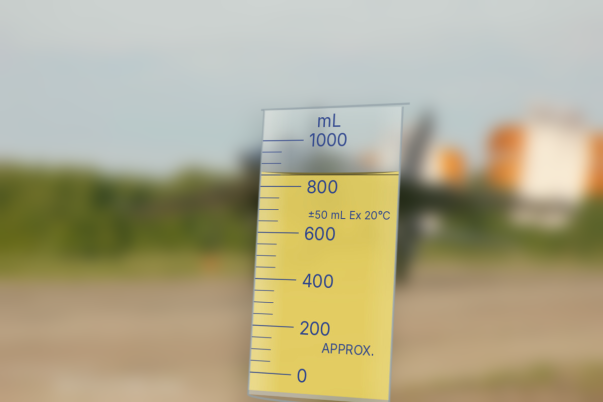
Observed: 850 mL
